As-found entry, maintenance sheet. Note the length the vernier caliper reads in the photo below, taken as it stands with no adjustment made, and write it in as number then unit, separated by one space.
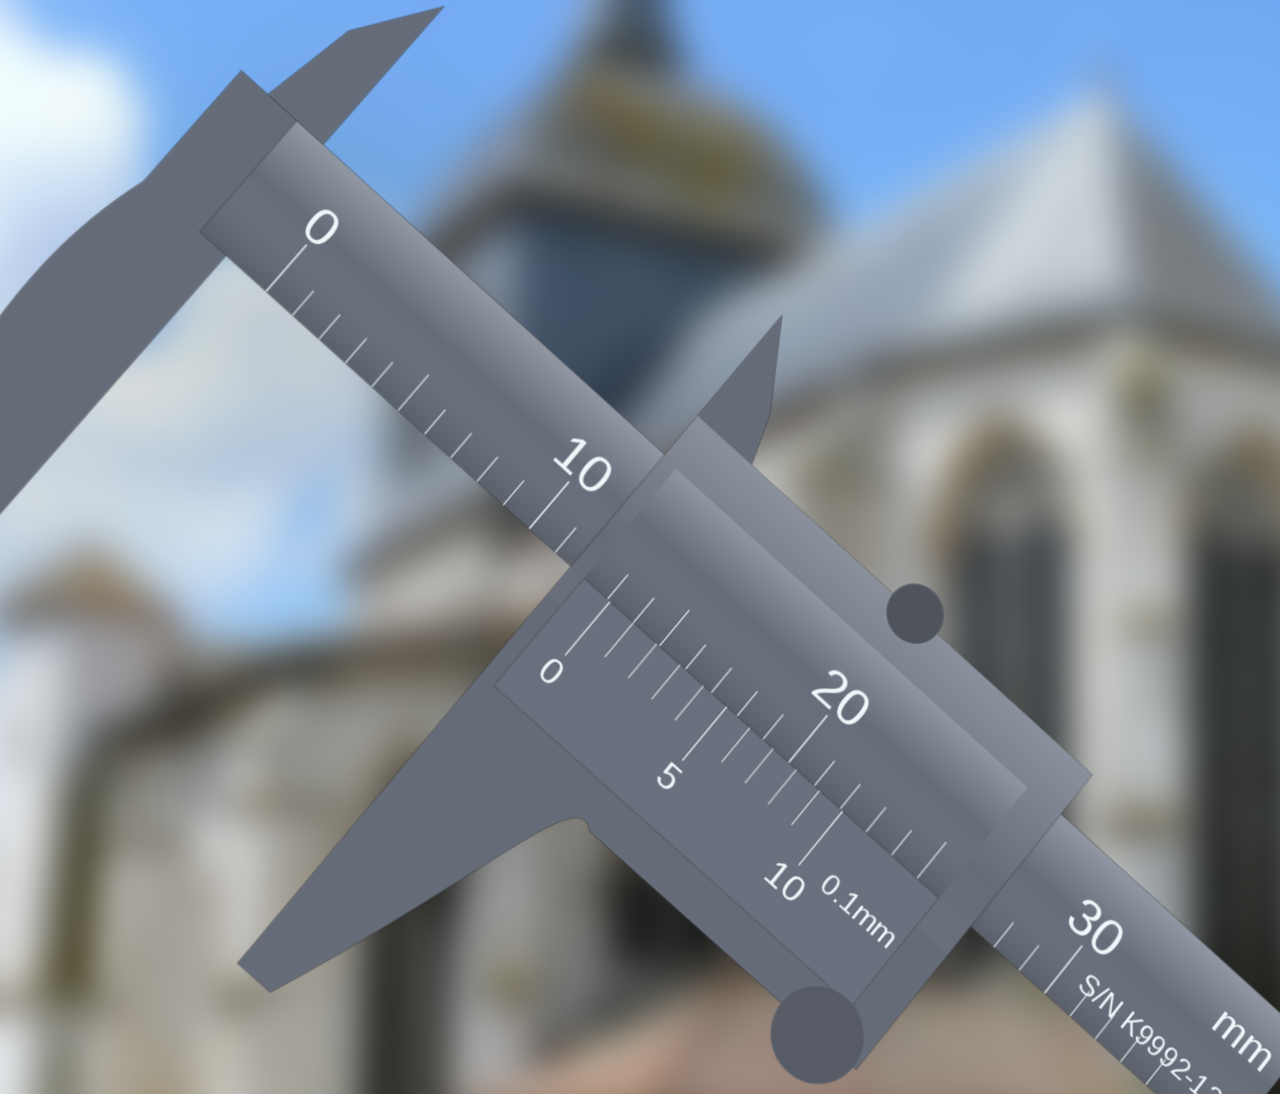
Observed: 13.1 mm
